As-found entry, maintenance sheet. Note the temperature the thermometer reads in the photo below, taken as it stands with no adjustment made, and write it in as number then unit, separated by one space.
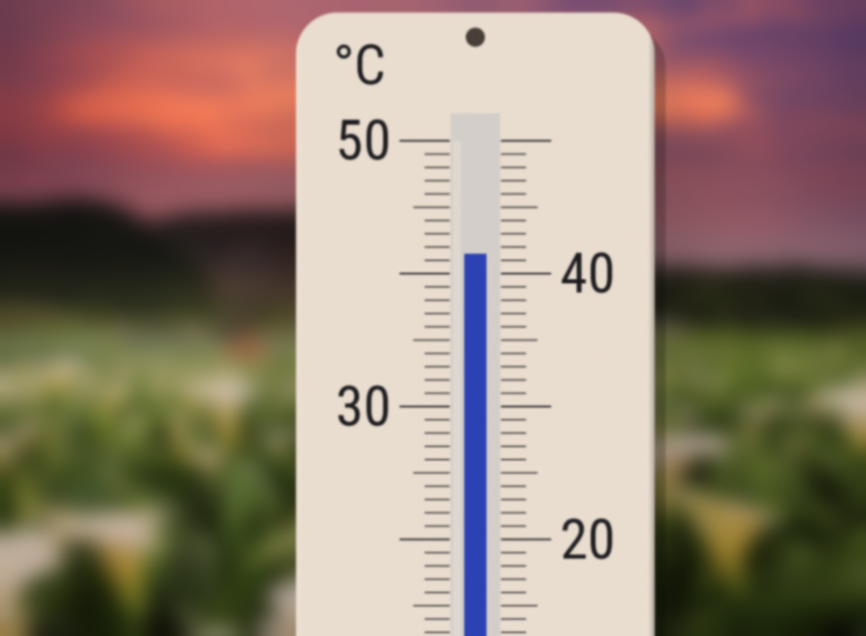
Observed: 41.5 °C
